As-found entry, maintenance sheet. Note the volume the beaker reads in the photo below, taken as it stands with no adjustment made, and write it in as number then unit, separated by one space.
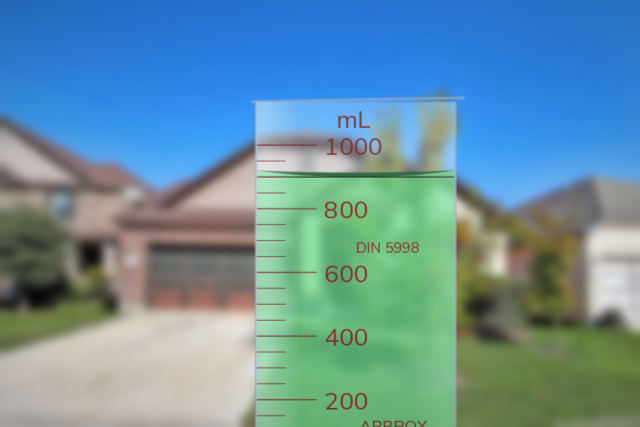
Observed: 900 mL
